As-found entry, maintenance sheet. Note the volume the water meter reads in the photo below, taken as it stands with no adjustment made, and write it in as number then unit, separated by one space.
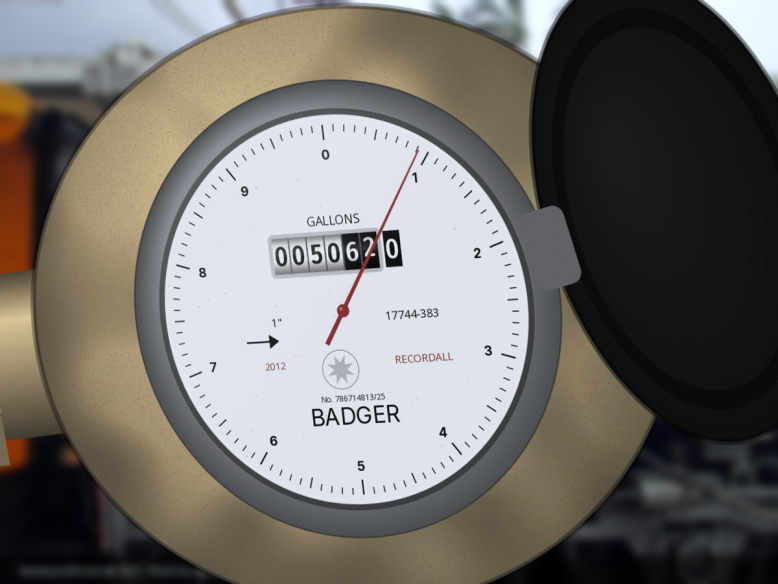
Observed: 50620.9 gal
